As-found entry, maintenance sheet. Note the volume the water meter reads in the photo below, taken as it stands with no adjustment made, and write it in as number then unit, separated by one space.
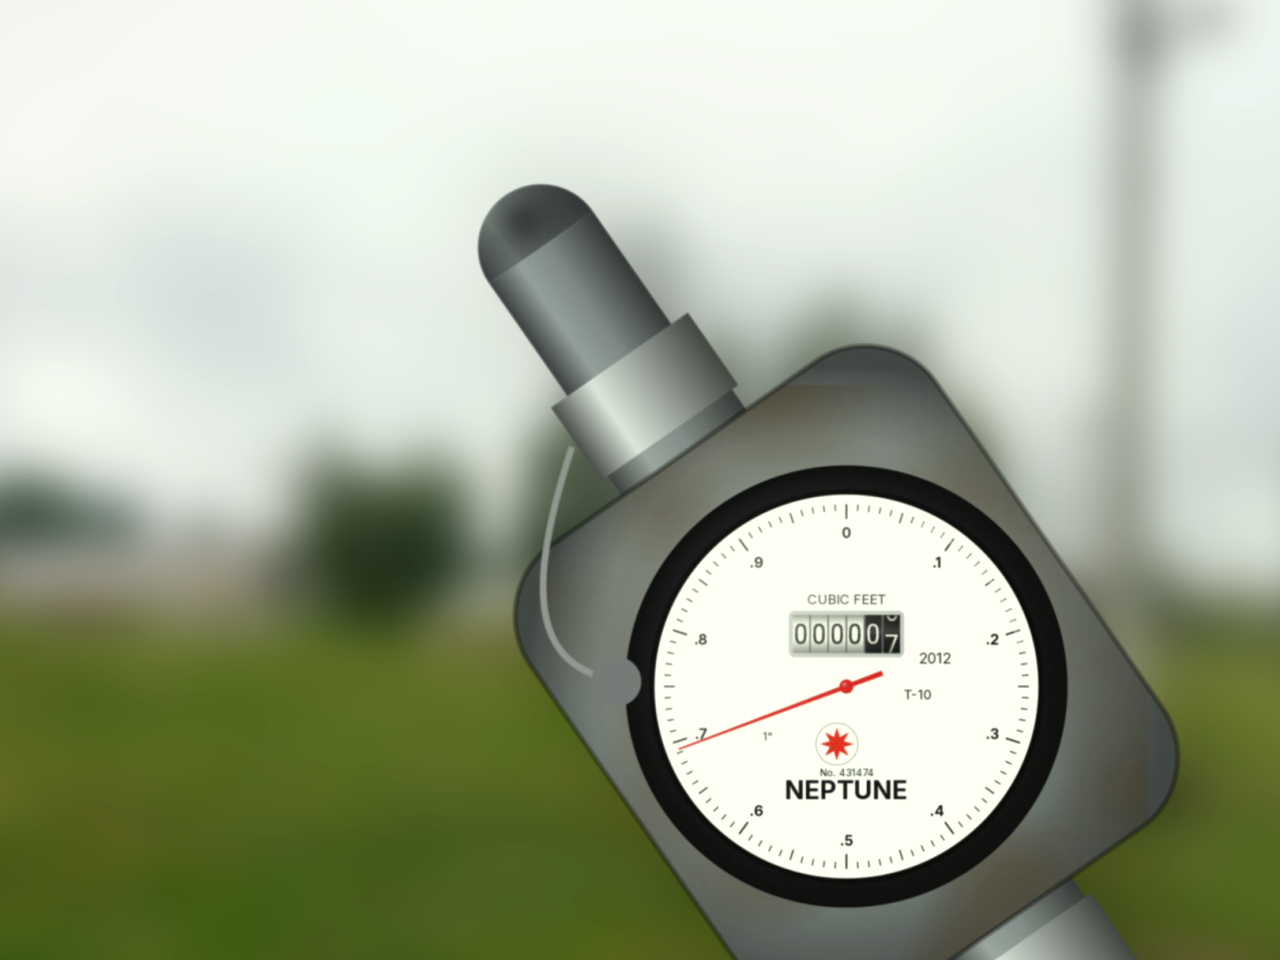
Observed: 6.69 ft³
